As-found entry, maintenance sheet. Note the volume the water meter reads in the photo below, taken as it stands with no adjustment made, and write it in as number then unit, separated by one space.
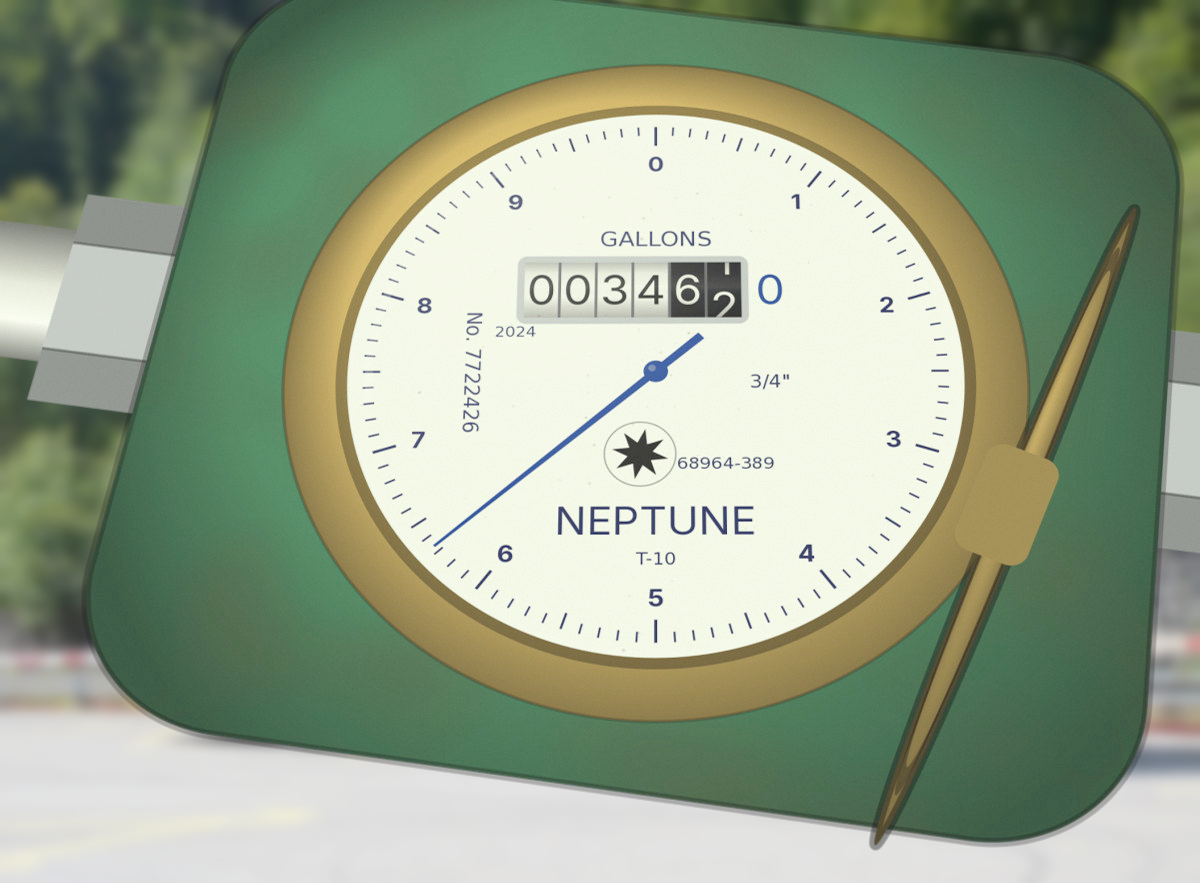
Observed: 34616.3 gal
